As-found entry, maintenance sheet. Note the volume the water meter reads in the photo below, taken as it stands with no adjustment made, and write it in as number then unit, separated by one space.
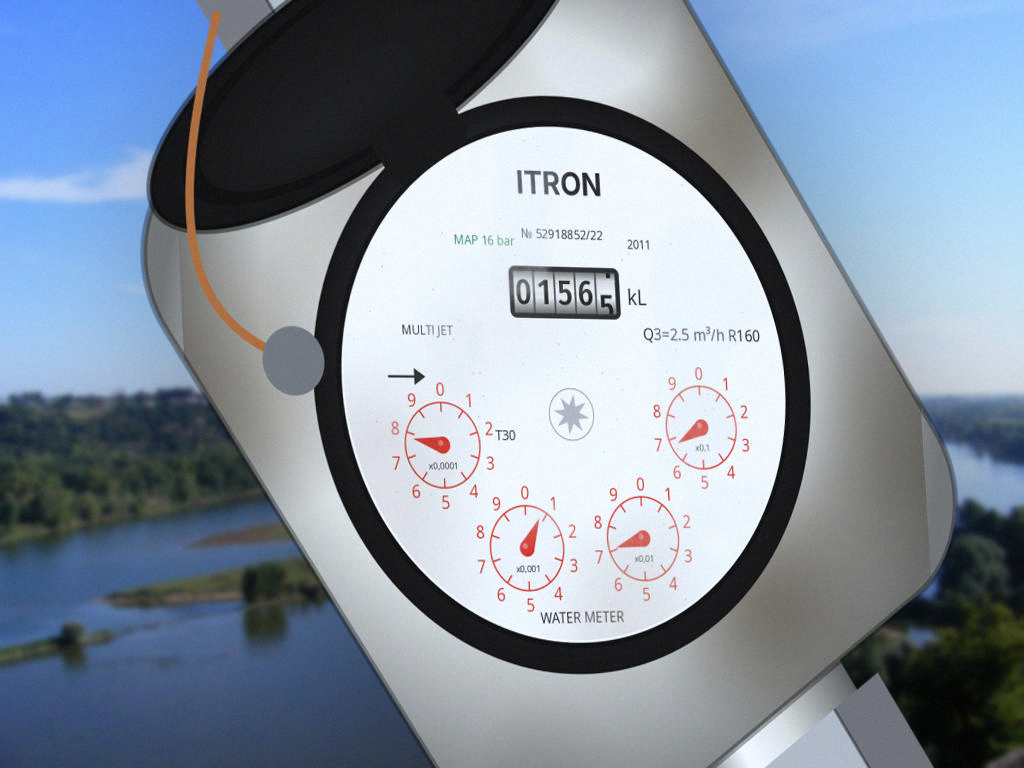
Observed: 1564.6707 kL
